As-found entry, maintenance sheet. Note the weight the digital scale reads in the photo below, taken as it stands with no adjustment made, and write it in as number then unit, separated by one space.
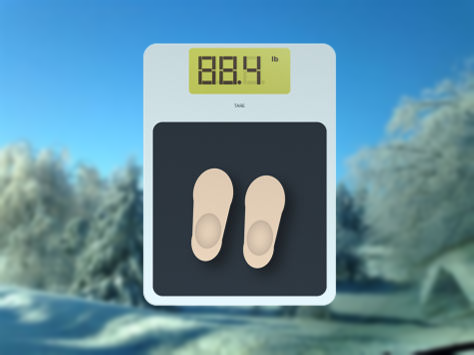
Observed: 88.4 lb
